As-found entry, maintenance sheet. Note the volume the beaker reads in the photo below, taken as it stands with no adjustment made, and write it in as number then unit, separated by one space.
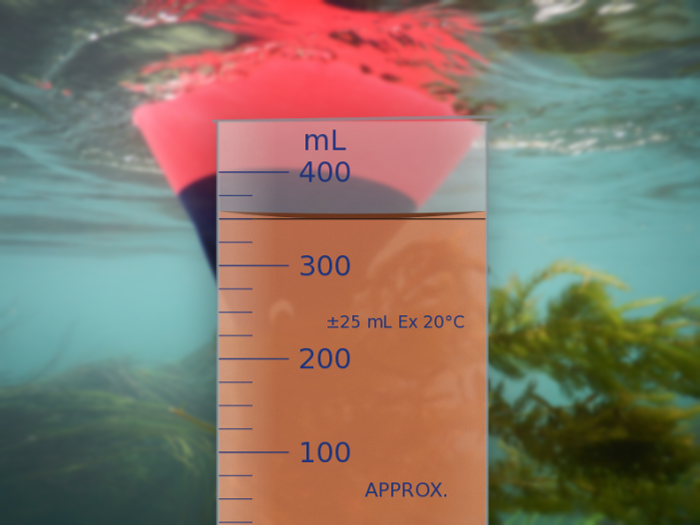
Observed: 350 mL
